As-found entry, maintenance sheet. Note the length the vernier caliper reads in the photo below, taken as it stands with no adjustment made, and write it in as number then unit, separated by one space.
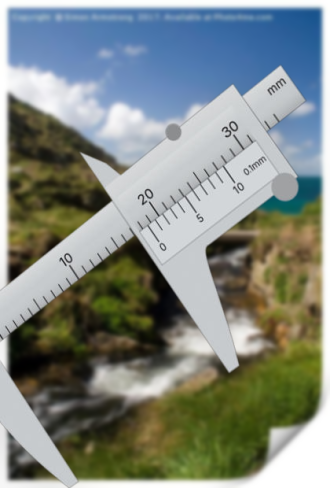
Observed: 18.6 mm
